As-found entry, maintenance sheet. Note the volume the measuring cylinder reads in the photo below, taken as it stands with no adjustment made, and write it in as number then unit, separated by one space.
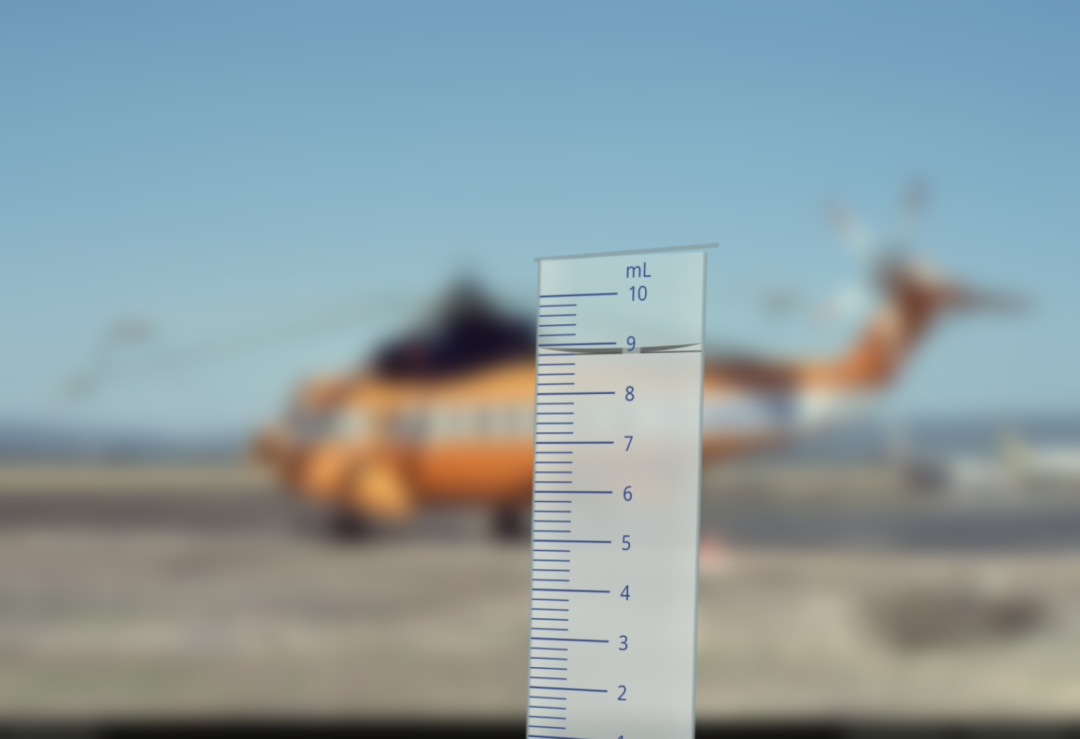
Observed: 8.8 mL
